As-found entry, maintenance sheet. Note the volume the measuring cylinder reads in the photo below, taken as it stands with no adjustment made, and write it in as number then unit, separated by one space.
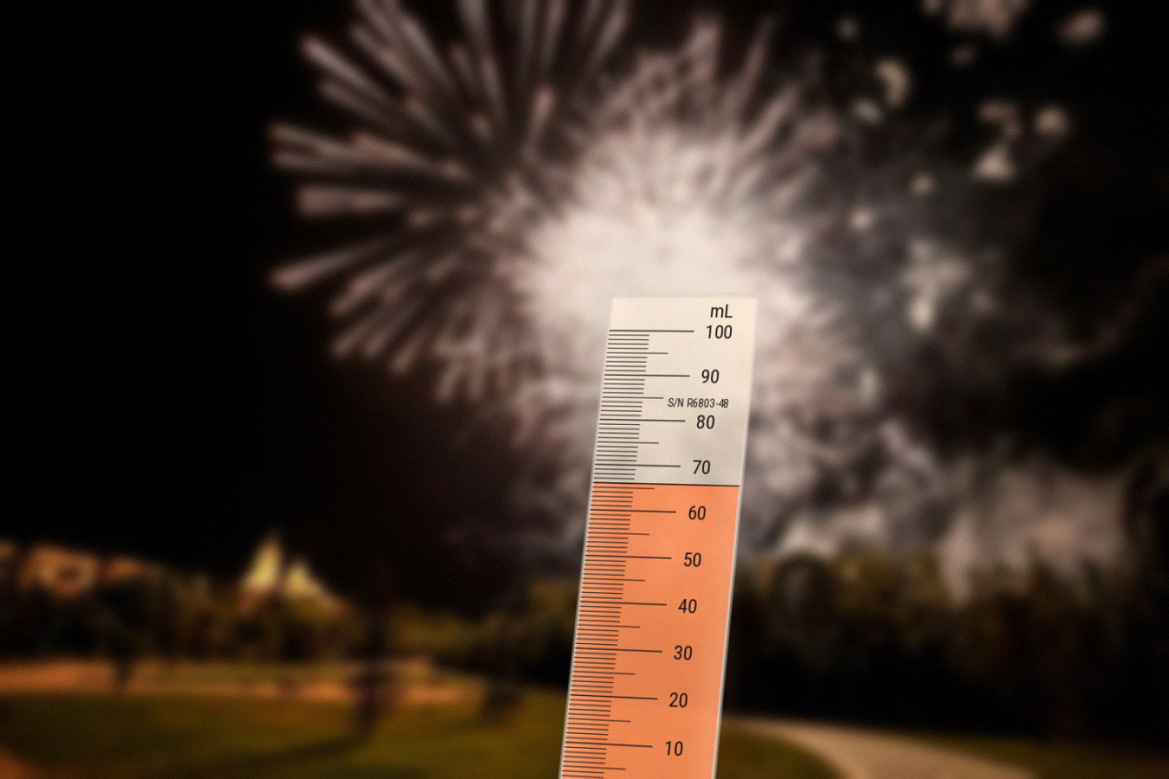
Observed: 66 mL
